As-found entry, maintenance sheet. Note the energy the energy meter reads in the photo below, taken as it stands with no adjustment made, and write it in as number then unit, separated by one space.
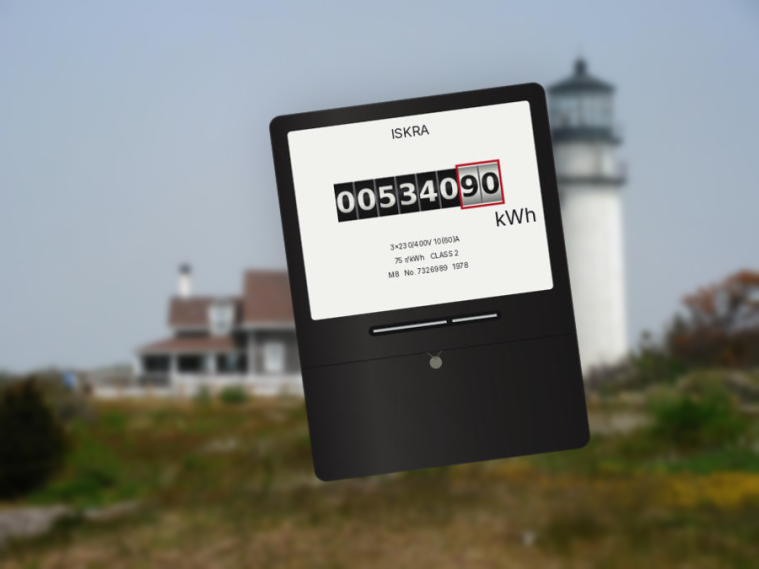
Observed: 5340.90 kWh
